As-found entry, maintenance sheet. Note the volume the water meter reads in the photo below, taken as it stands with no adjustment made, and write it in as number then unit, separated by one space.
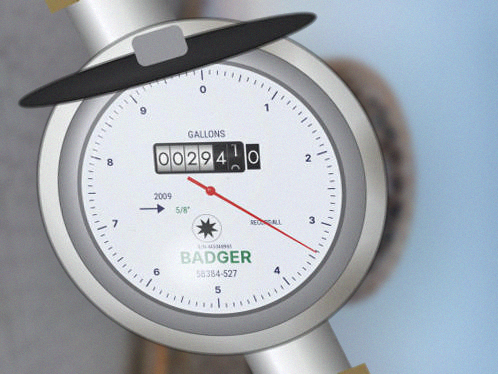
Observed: 29413.4 gal
